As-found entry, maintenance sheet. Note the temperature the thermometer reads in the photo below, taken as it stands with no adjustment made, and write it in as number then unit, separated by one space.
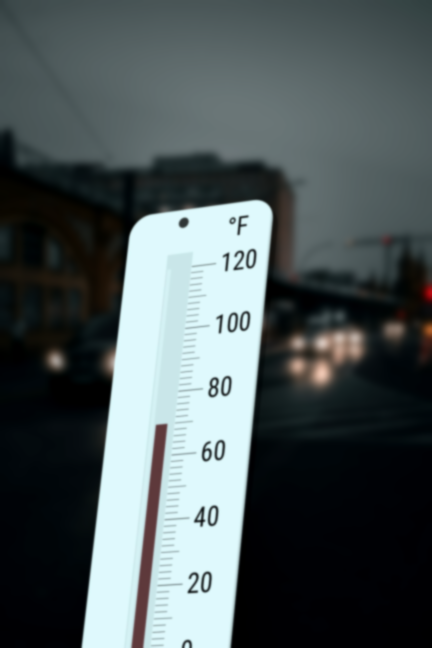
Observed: 70 °F
